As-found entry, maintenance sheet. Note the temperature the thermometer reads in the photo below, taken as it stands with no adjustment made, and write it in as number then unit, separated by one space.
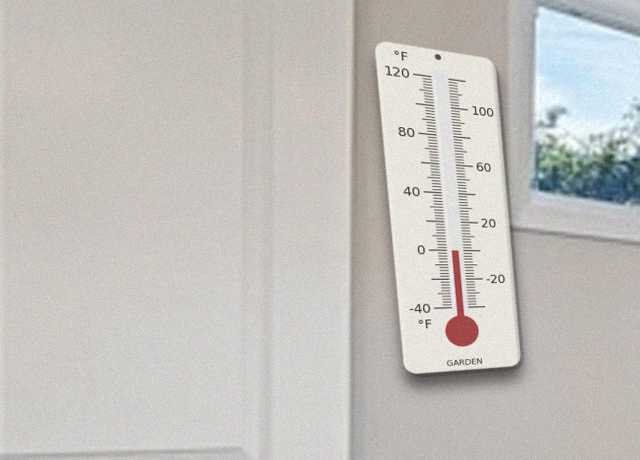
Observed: 0 °F
